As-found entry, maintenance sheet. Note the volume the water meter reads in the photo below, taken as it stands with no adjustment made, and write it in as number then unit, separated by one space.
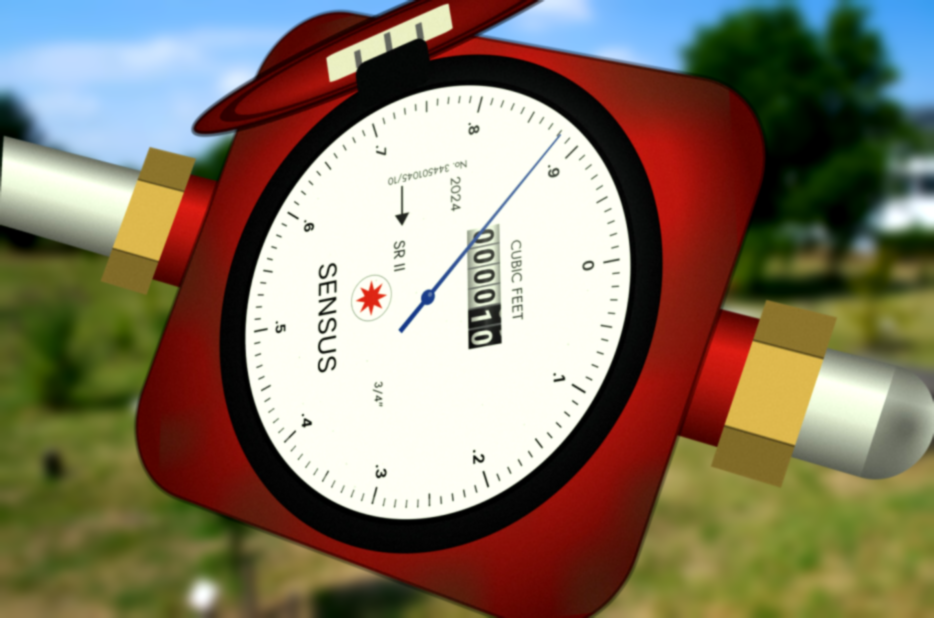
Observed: 9.88 ft³
